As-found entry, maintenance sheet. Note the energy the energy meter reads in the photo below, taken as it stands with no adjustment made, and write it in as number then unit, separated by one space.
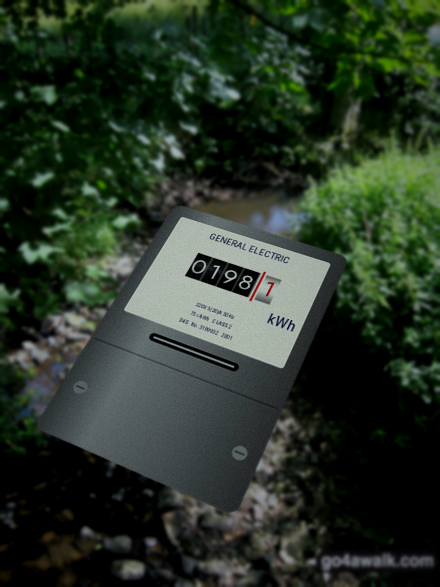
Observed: 198.1 kWh
